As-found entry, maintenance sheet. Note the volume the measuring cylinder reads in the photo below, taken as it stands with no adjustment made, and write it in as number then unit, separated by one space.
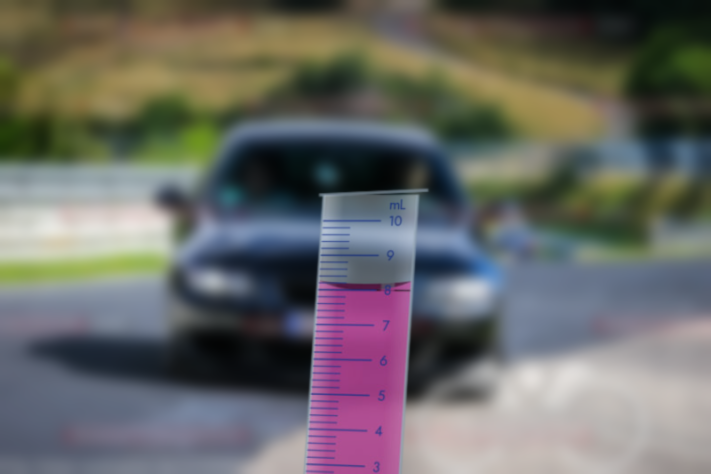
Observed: 8 mL
